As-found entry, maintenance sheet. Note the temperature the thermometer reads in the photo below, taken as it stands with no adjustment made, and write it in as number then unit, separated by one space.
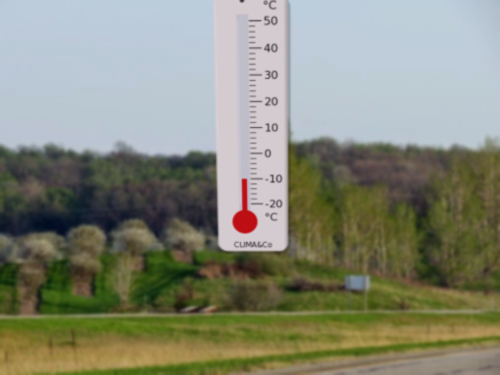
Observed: -10 °C
